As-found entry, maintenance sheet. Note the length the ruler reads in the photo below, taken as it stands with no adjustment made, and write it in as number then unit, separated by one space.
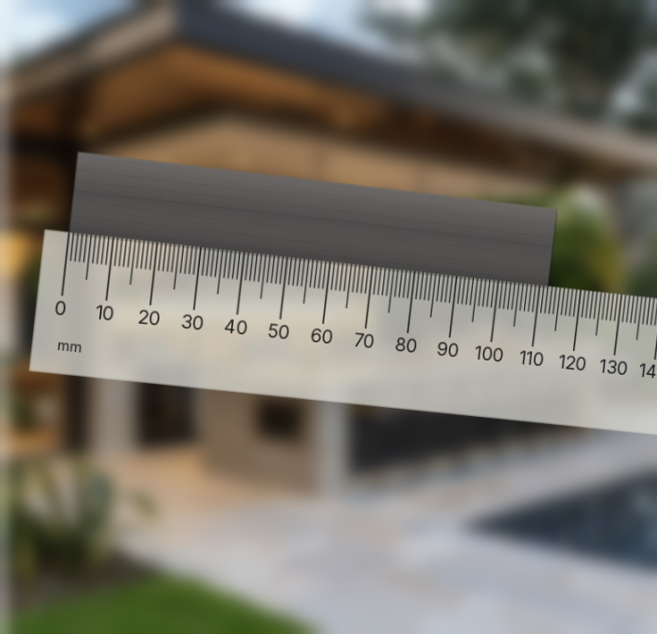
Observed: 112 mm
